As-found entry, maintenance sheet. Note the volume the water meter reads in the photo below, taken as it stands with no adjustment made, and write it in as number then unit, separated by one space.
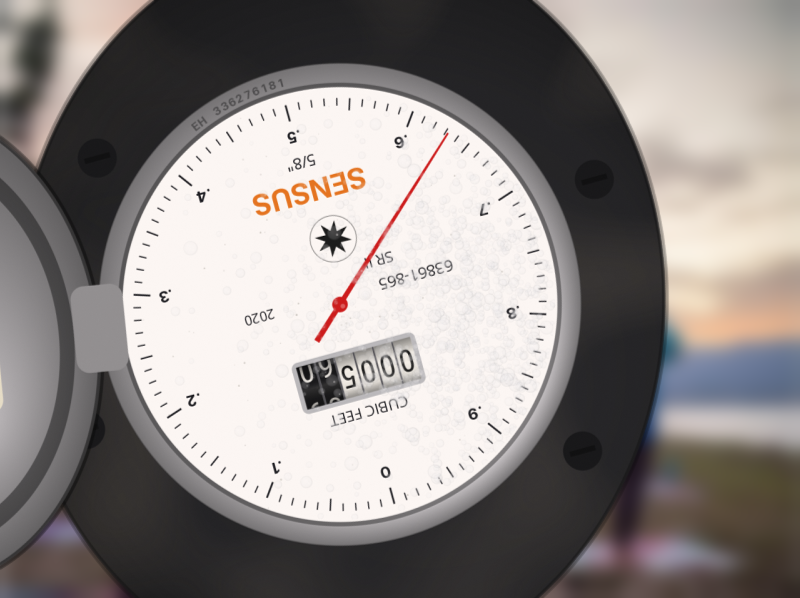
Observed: 559.63 ft³
